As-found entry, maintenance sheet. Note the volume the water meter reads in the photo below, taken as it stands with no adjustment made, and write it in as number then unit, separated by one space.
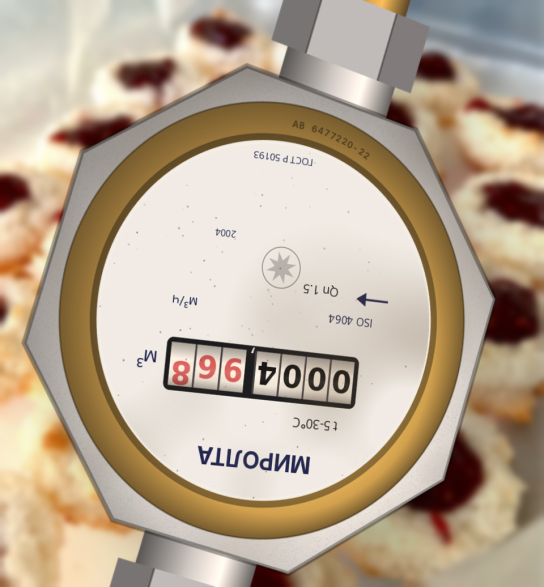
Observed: 4.968 m³
